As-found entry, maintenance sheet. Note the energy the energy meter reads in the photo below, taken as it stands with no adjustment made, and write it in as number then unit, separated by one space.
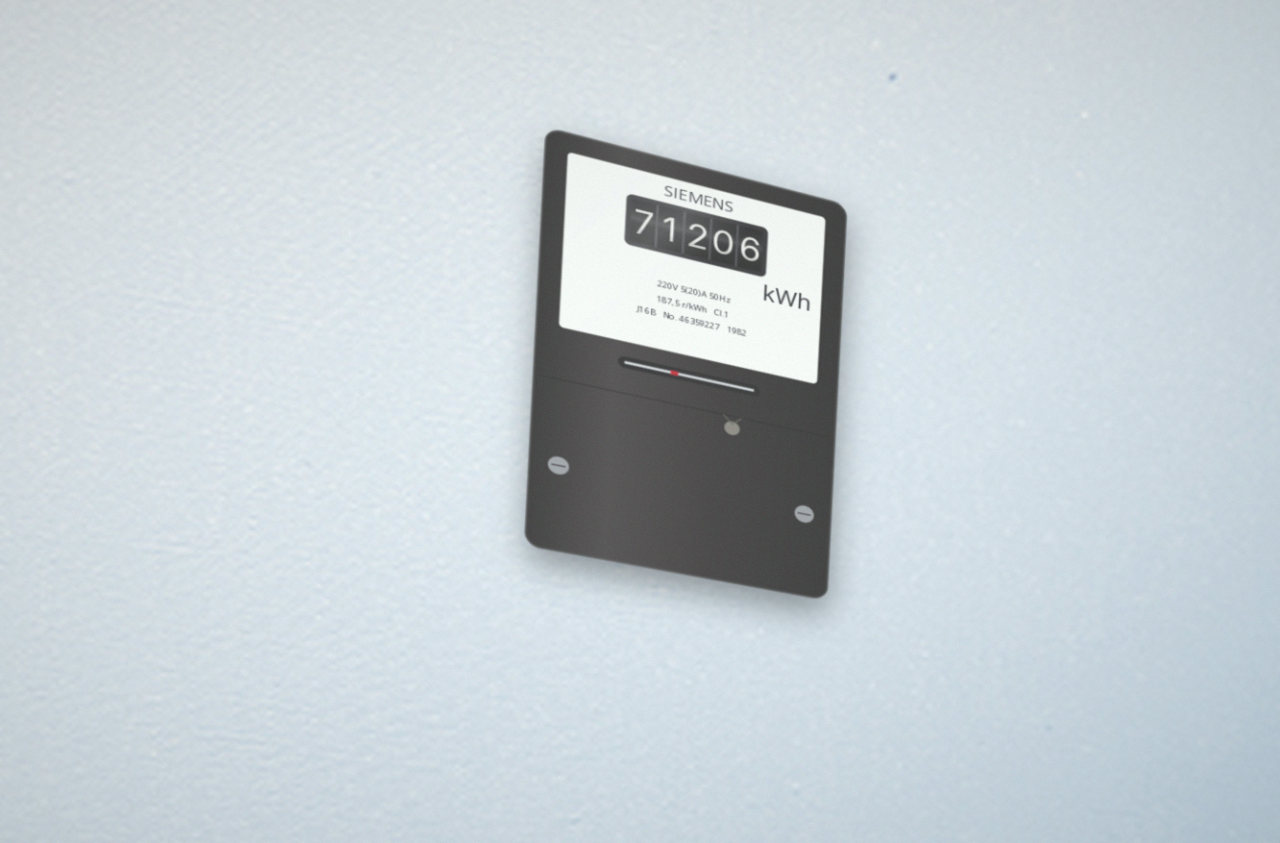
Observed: 71206 kWh
